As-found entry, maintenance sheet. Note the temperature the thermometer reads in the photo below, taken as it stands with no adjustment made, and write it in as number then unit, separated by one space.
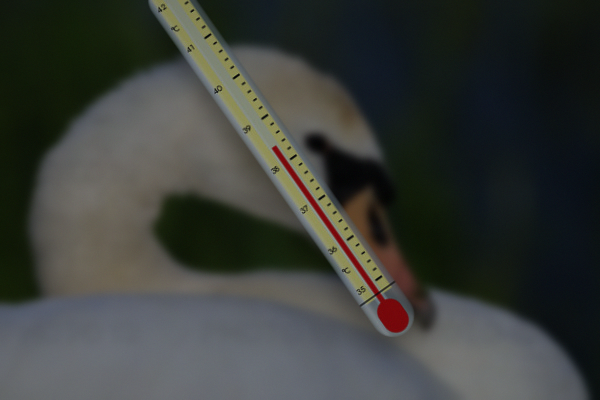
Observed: 38.4 °C
